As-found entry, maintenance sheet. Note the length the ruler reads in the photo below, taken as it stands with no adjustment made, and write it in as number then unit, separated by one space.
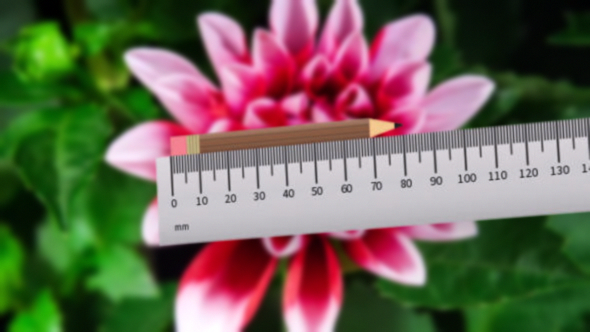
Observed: 80 mm
